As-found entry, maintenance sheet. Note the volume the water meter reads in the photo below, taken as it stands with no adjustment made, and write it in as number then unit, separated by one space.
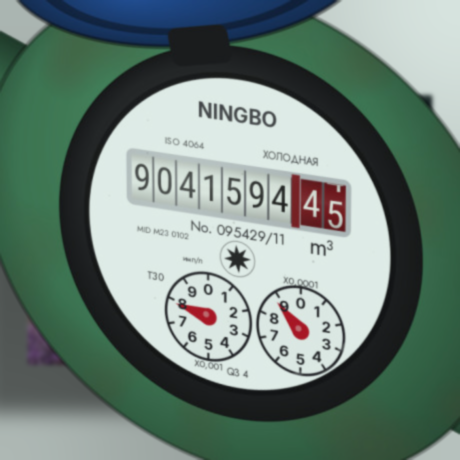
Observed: 9041594.4478 m³
